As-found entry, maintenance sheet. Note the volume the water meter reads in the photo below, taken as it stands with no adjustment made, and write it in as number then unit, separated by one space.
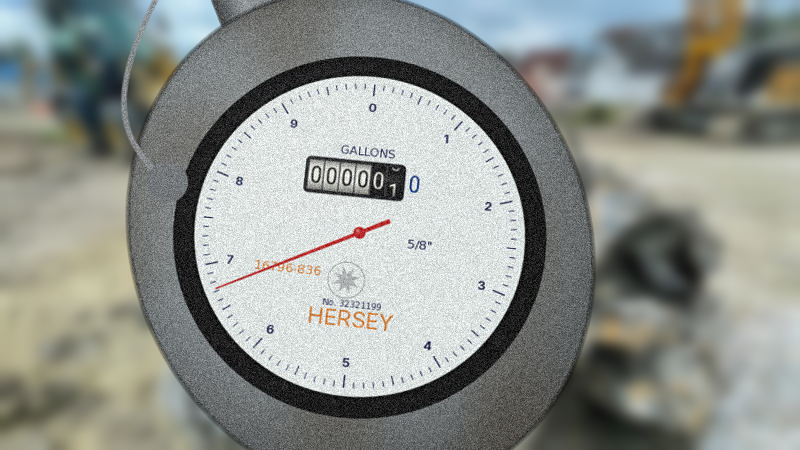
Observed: 6.7 gal
